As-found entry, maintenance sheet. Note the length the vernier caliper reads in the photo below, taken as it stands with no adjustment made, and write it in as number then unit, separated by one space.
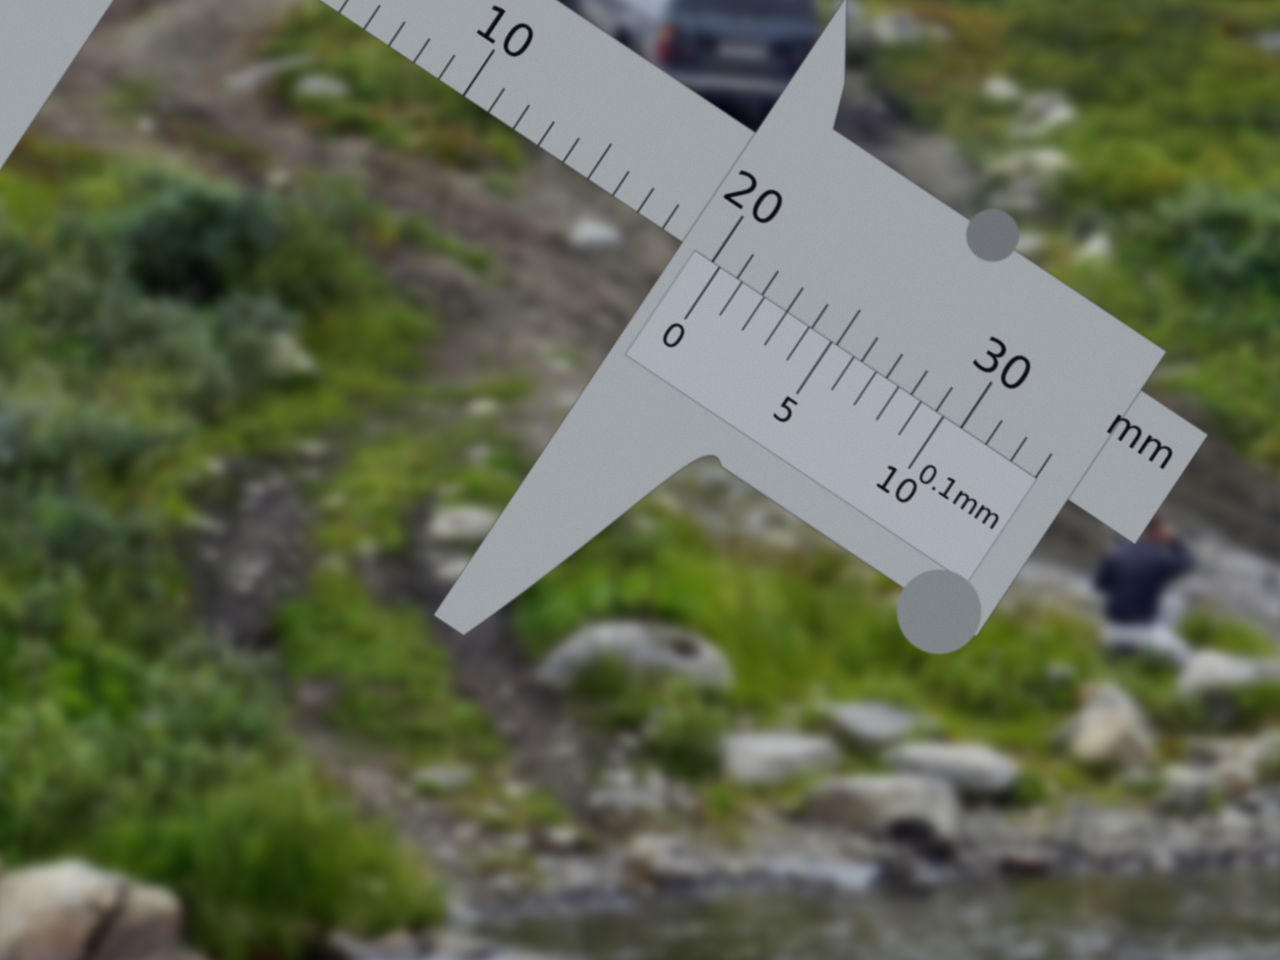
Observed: 20.3 mm
